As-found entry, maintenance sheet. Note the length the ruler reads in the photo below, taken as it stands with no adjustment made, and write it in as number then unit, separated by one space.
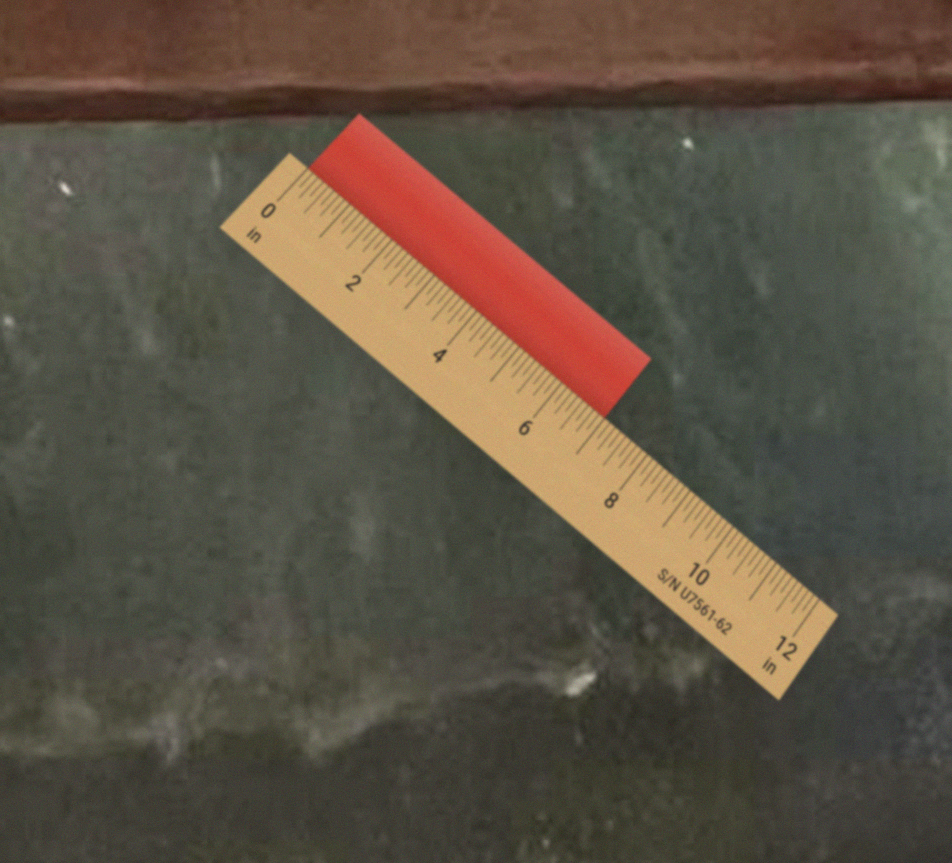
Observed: 7 in
